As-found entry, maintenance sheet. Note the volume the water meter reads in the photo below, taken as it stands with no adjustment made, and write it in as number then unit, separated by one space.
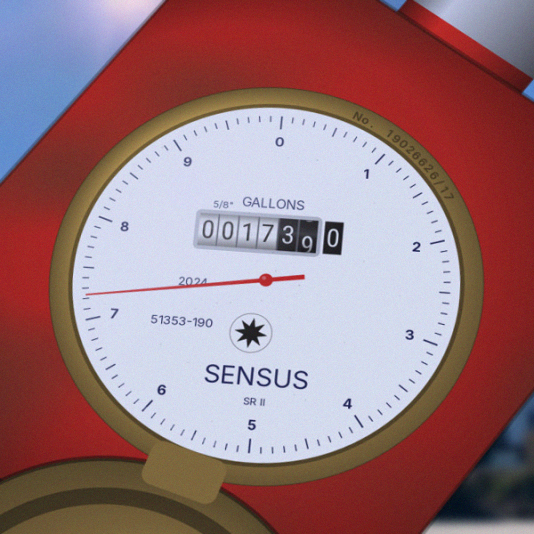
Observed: 17387.2 gal
